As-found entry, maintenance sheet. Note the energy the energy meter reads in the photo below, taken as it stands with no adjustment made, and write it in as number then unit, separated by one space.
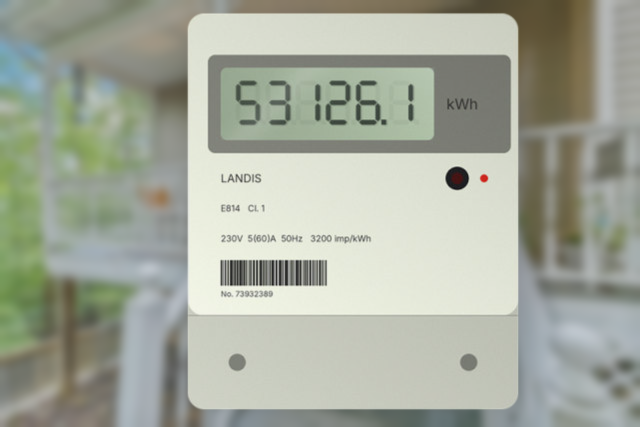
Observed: 53126.1 kWh
